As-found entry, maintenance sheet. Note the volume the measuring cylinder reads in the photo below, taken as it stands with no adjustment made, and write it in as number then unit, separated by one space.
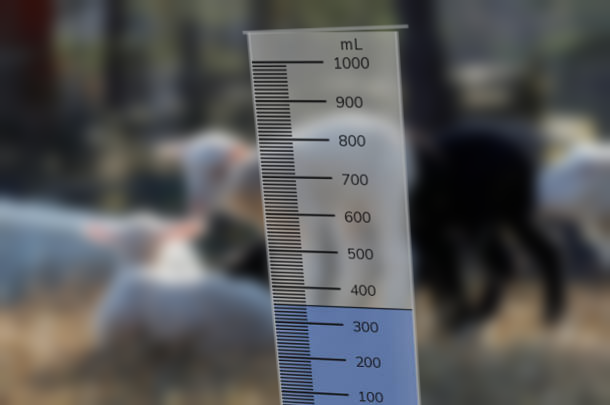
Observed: 350 mL
